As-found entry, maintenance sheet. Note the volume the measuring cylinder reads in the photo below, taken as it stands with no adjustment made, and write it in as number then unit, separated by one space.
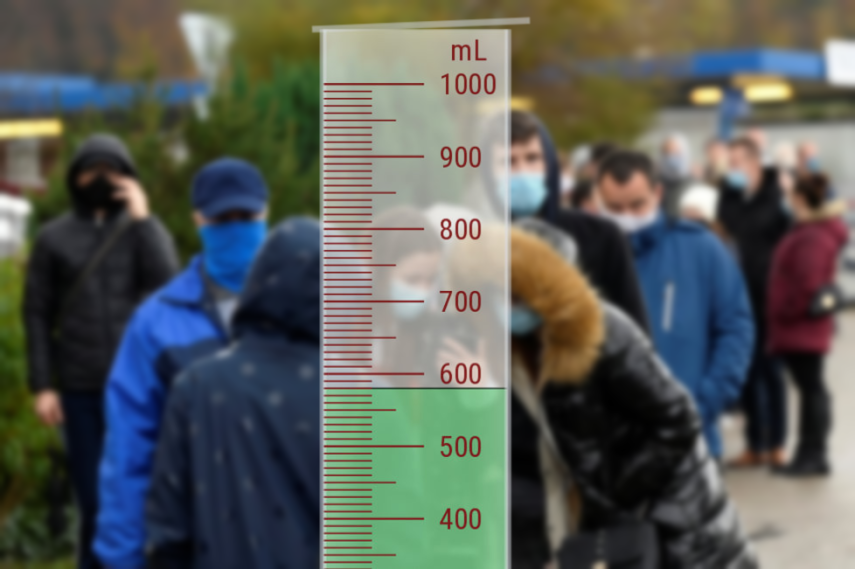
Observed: 580 mL
